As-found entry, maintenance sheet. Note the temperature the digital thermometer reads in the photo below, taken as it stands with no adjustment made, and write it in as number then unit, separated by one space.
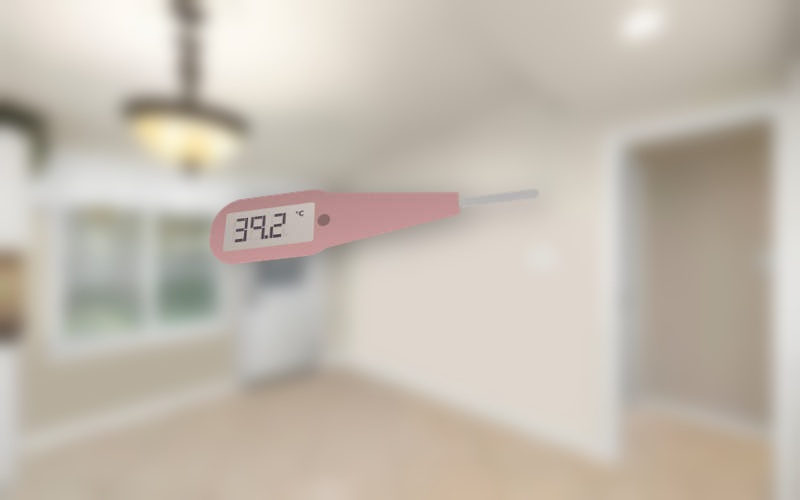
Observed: 39.2 °C
